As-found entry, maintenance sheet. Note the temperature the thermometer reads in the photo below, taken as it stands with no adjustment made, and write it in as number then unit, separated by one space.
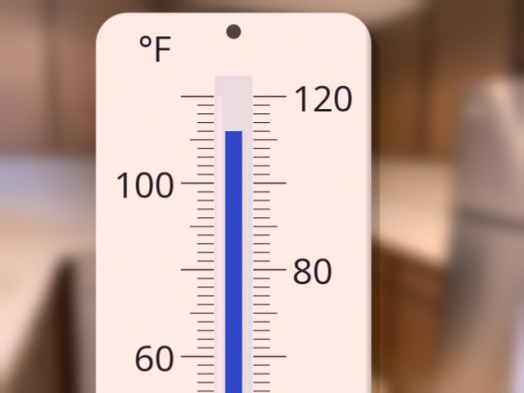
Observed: 112 °F
